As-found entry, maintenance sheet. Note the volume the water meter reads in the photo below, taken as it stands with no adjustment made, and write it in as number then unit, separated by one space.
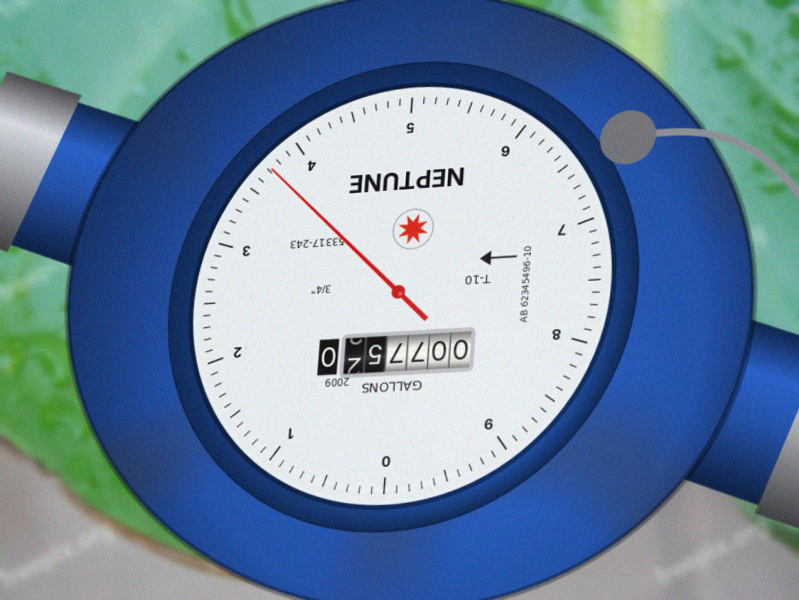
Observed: 77523.7 gal
